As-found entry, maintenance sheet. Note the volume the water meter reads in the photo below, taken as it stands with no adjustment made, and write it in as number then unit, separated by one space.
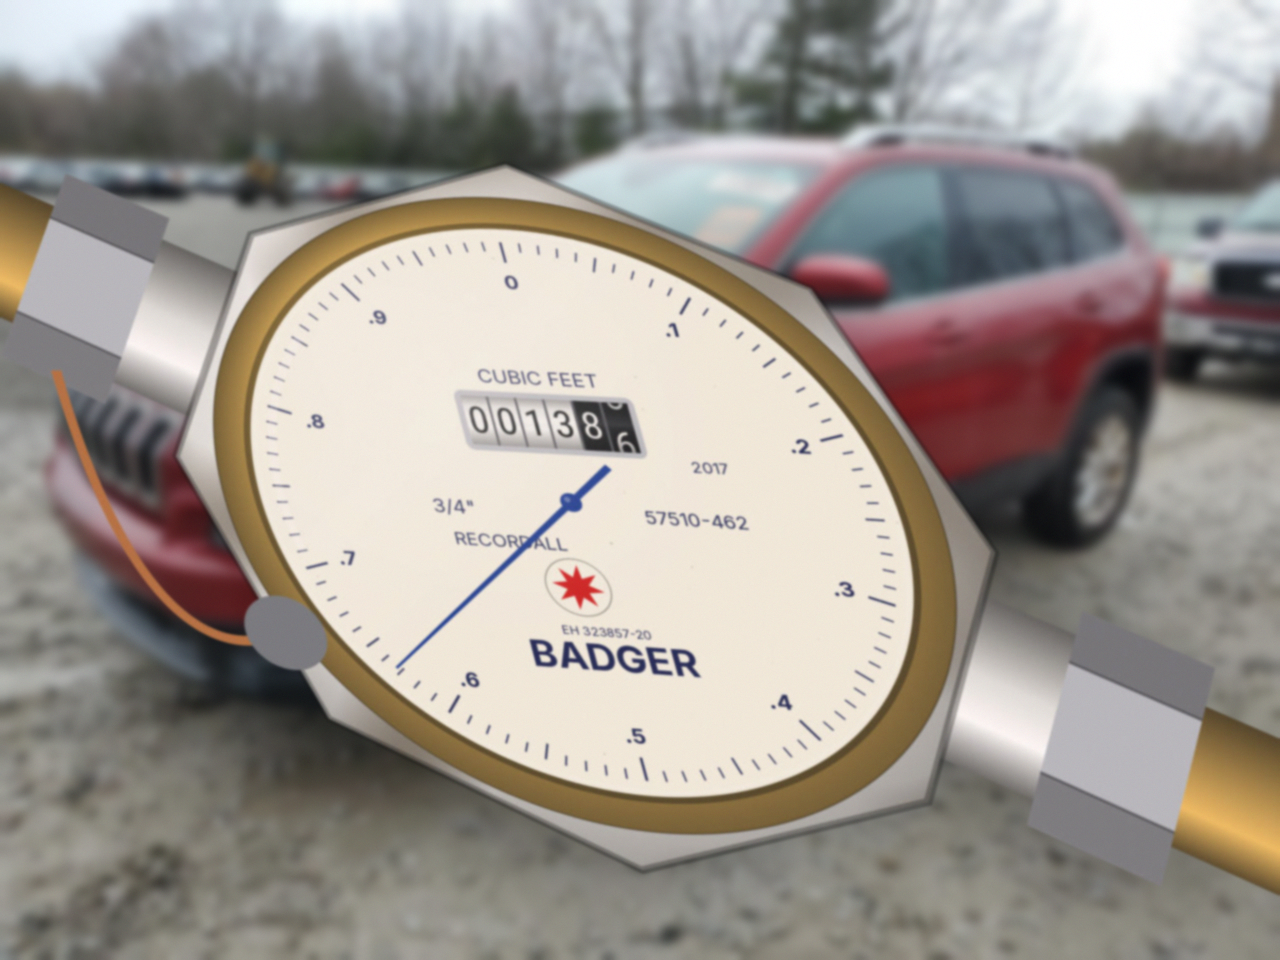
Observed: 1385.63 ft³
